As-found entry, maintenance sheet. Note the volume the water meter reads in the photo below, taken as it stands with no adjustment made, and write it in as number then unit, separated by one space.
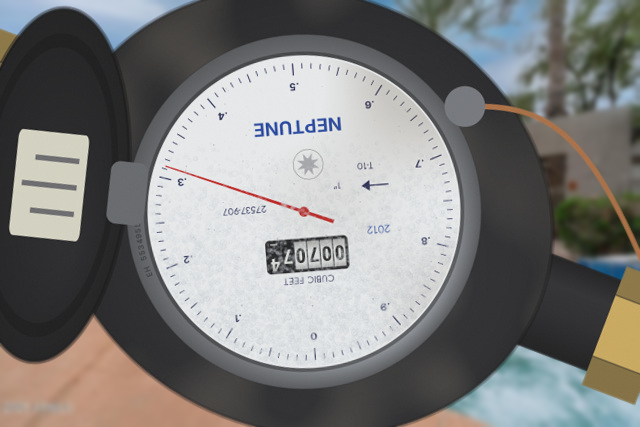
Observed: 7074.31 ft³
